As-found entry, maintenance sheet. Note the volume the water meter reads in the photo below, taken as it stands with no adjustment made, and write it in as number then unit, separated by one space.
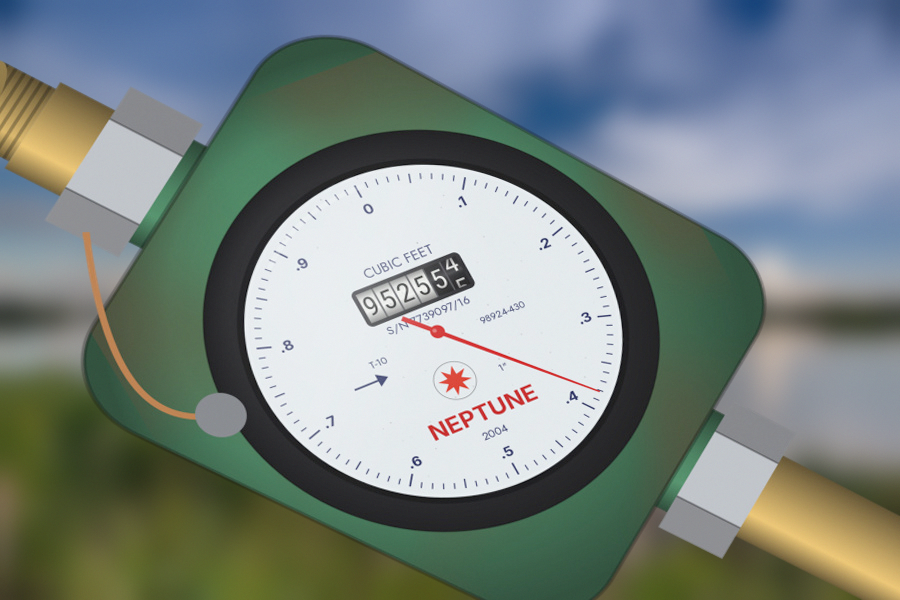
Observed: 952554.38 ft³
